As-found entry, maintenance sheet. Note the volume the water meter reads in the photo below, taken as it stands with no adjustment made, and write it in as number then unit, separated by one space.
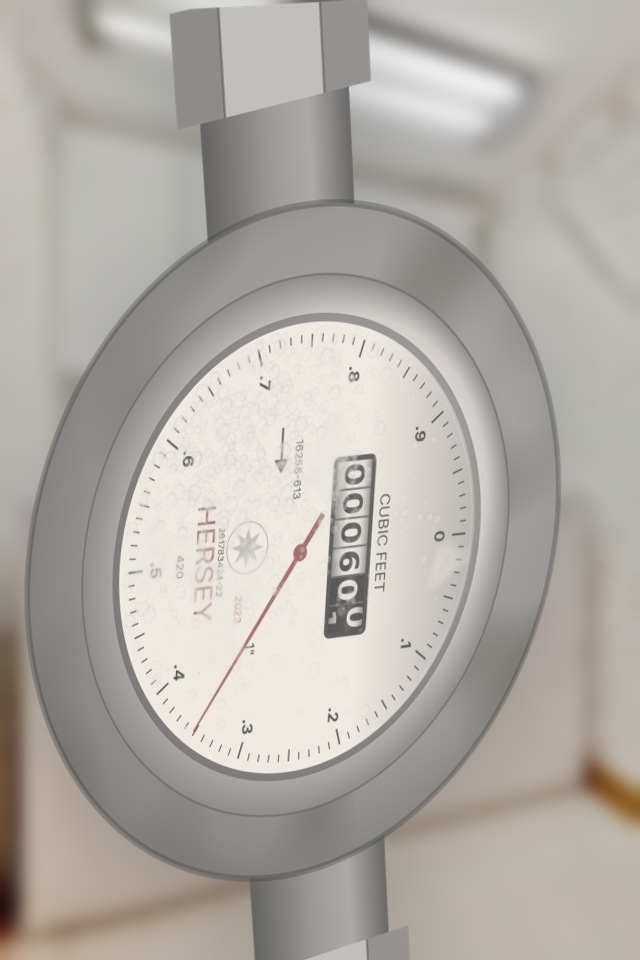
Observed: 600.35 ft³
